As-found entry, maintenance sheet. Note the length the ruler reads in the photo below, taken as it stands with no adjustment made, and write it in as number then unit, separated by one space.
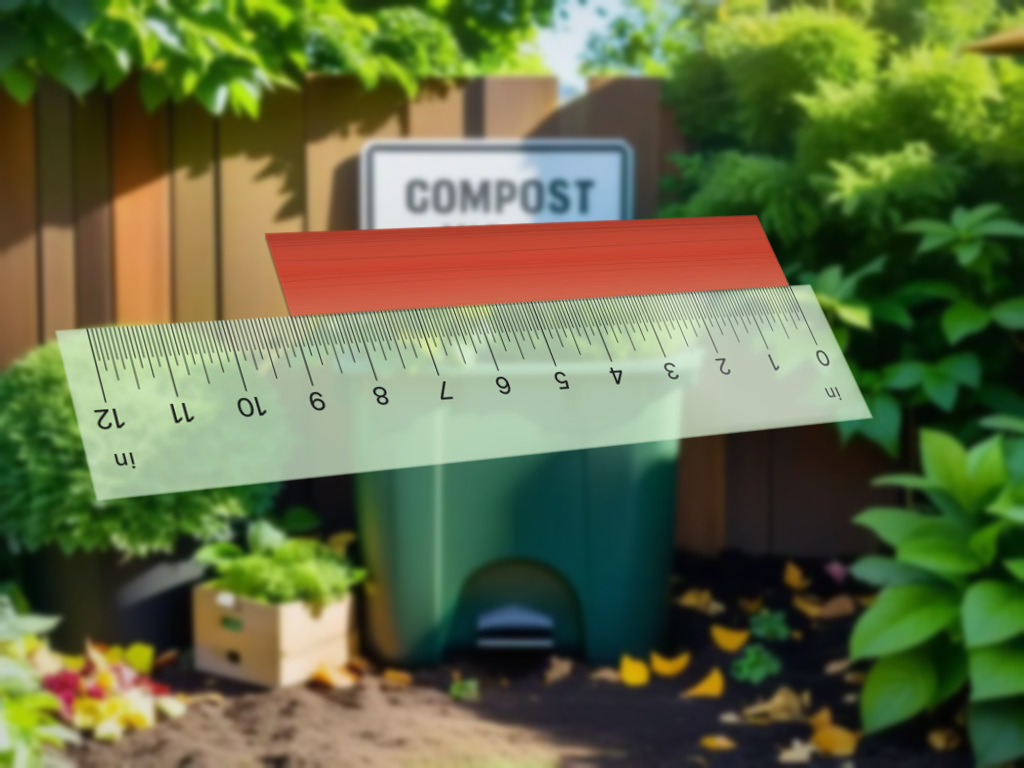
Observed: 9 in
